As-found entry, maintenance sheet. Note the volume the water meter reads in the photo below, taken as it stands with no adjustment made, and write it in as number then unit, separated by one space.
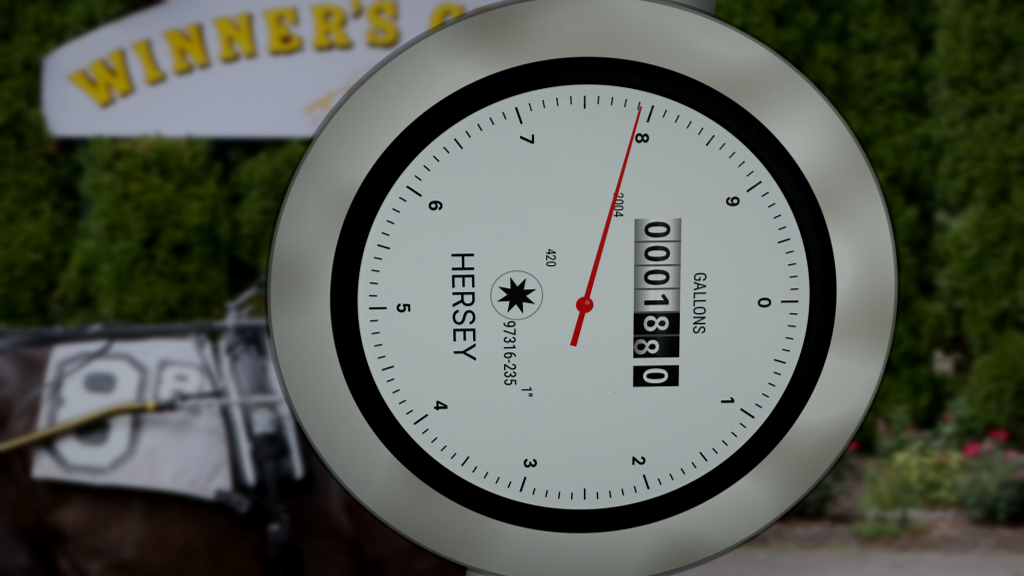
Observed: 1877.9 gal
